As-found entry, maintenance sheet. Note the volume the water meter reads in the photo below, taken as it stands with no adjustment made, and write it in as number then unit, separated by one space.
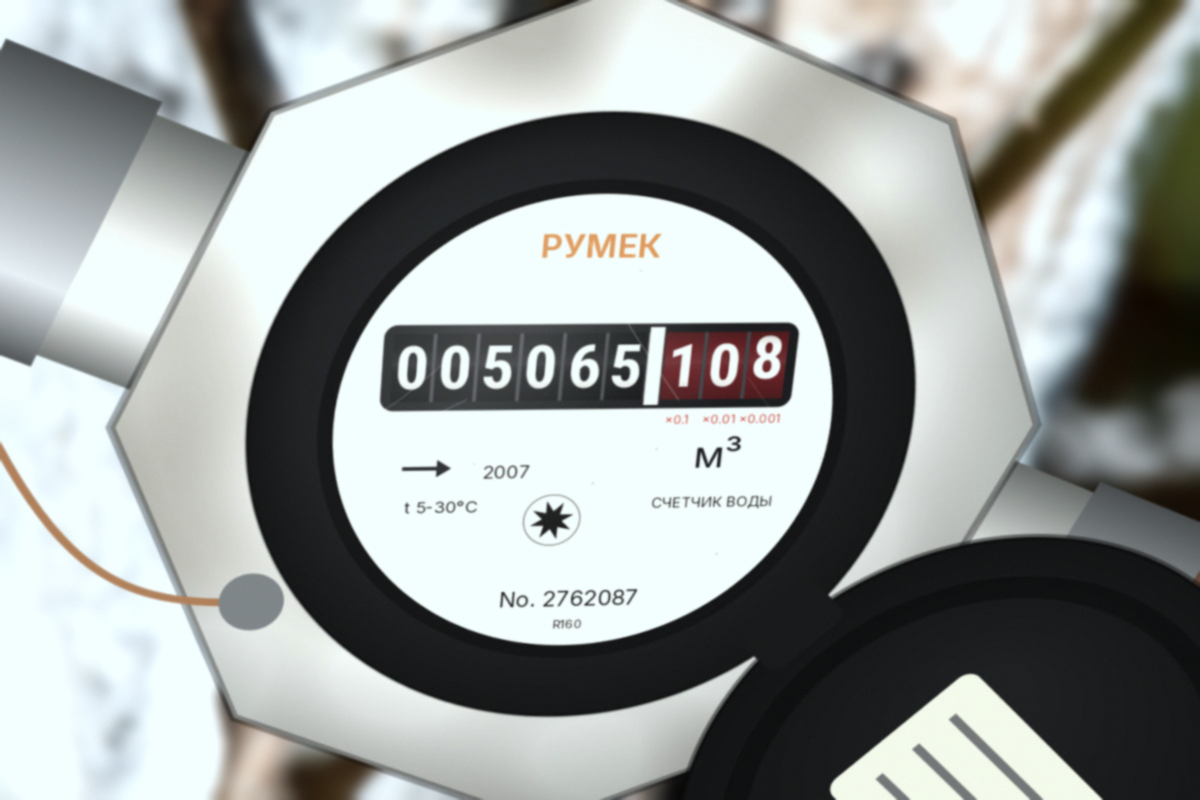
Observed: 5065.108 m³
